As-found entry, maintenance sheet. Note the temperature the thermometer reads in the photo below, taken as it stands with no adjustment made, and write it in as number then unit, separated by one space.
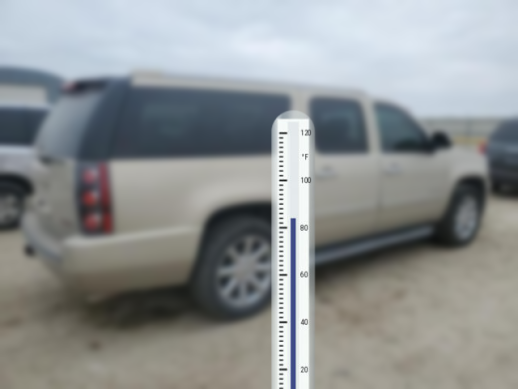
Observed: 84 °F
